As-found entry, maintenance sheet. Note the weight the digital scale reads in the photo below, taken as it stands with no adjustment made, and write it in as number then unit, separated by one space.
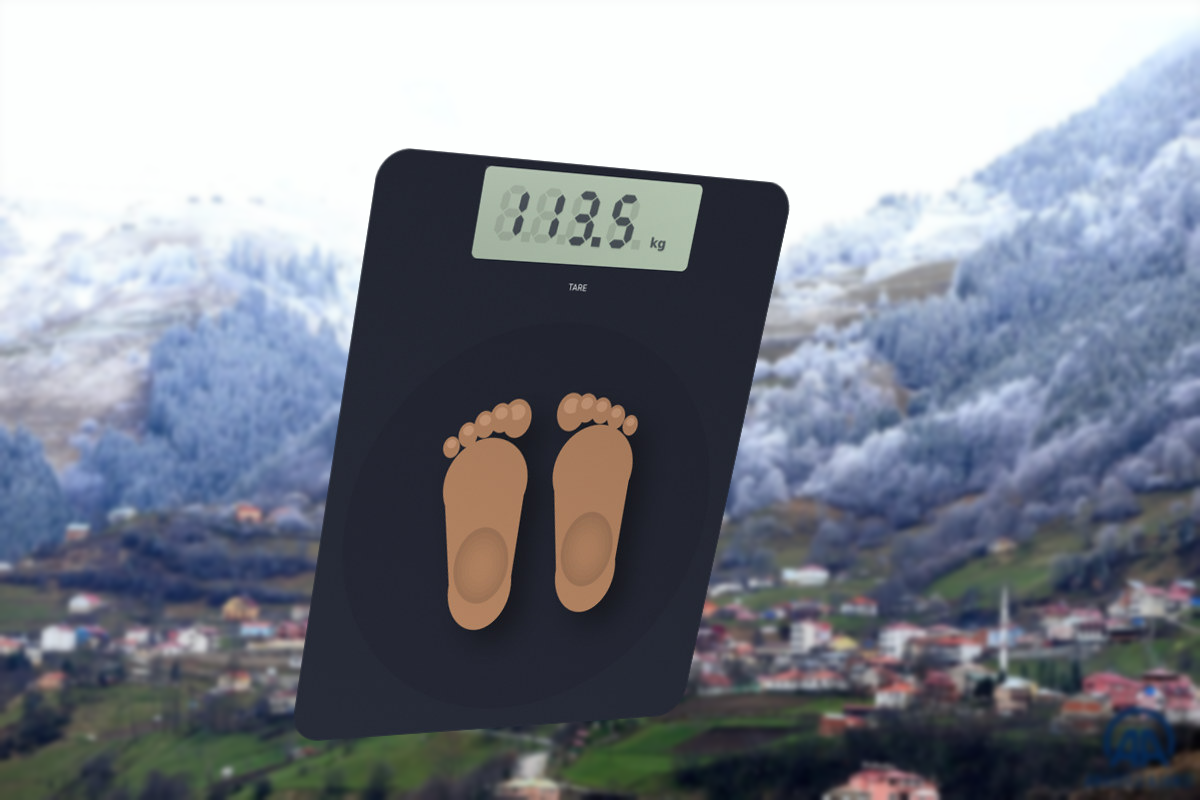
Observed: 113.5 kg
